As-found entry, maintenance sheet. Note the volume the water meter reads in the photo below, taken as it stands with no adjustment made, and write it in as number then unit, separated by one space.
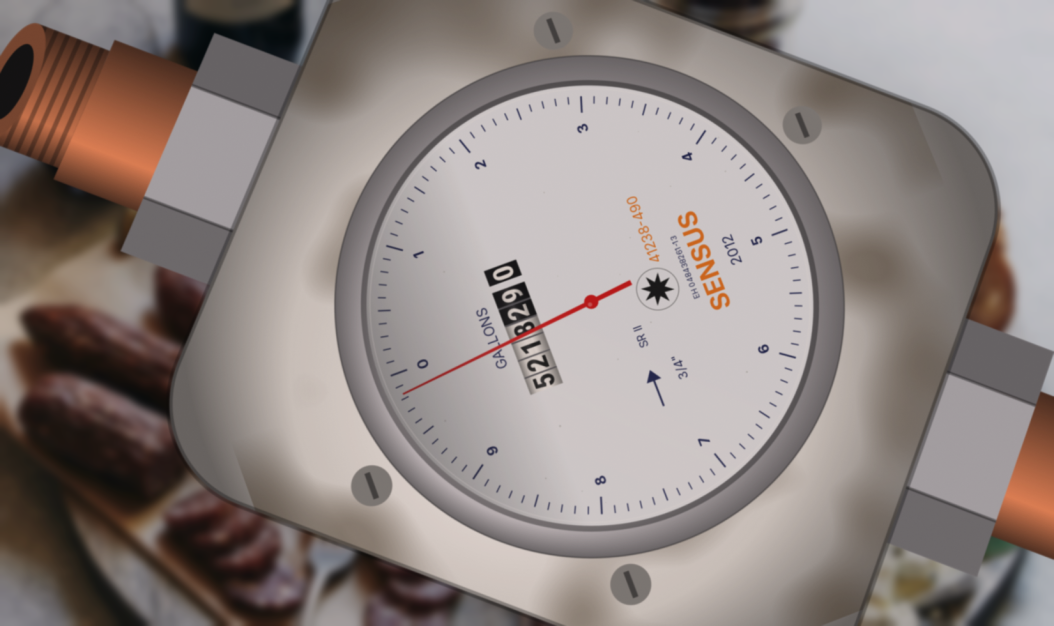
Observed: 5218289.8 gal
